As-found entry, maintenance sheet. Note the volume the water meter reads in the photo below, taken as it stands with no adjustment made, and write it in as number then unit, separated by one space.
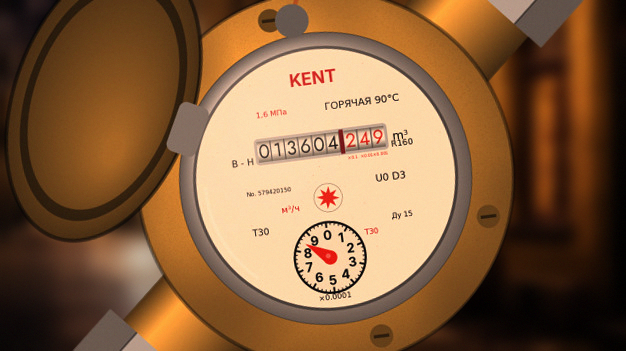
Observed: 13604.2498 m³
